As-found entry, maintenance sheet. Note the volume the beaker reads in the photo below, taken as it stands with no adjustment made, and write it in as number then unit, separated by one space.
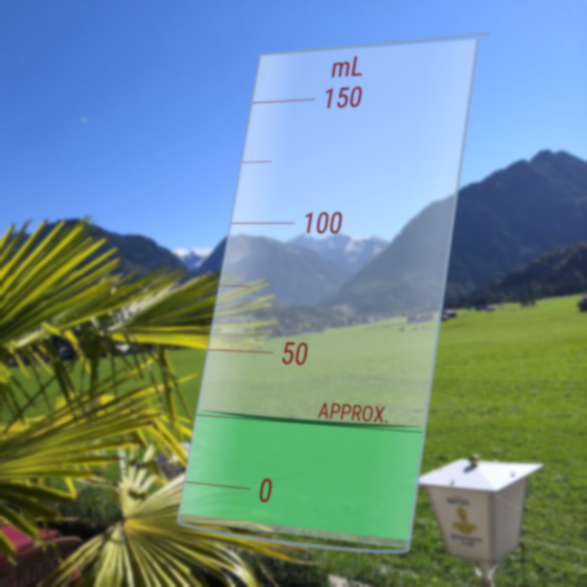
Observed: 25 mL
